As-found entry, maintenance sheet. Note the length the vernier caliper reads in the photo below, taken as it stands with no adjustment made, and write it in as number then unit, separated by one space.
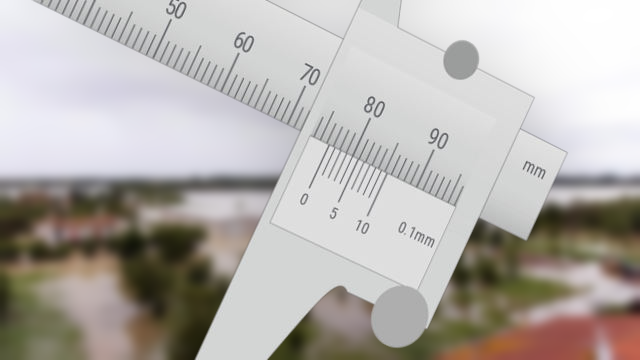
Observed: 76.4 mm
